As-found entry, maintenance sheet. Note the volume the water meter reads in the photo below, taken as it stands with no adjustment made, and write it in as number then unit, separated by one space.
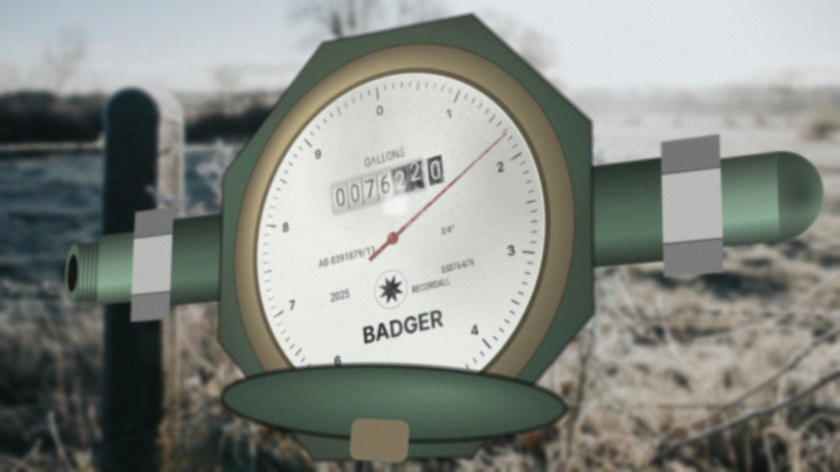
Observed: 76221.7 gal
